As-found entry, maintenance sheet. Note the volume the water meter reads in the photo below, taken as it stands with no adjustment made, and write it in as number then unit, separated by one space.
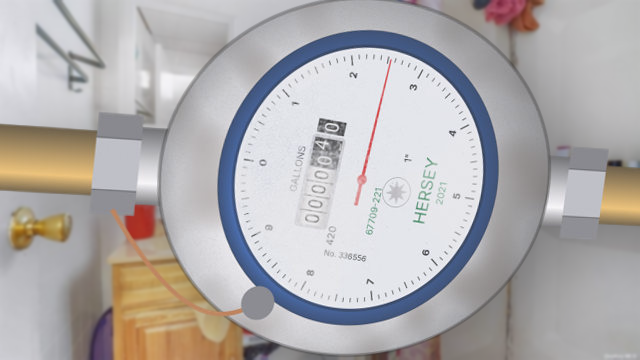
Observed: 42.5 gal
